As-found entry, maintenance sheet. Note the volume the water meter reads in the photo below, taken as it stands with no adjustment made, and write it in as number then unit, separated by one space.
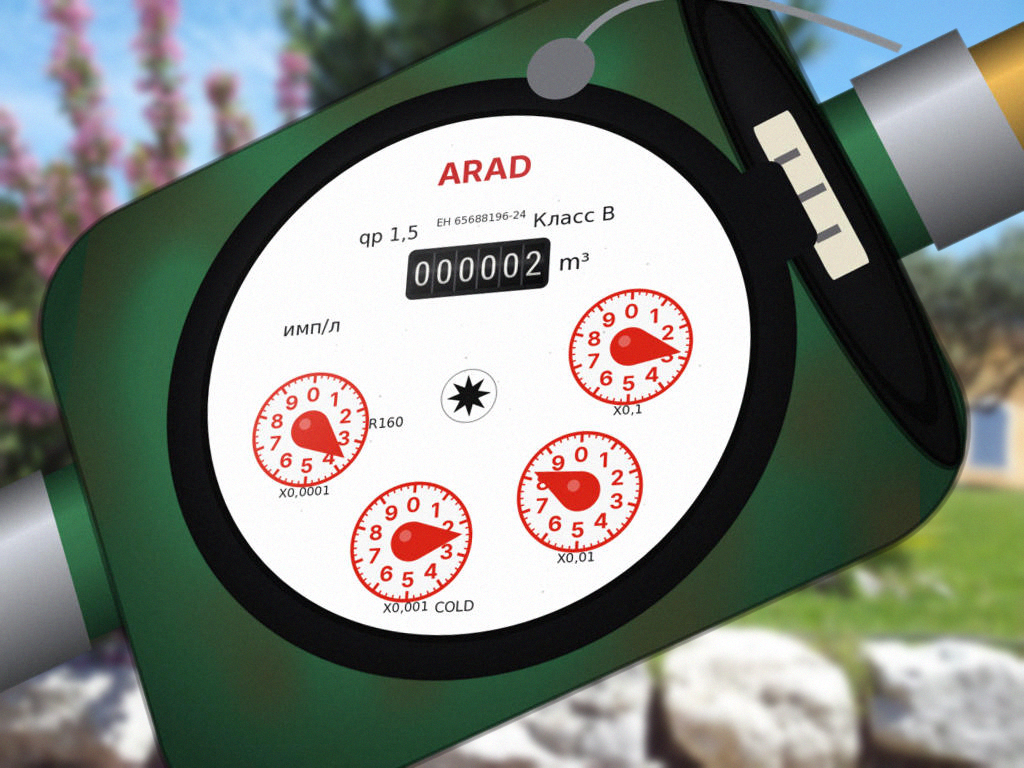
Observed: 2.2823 m³
